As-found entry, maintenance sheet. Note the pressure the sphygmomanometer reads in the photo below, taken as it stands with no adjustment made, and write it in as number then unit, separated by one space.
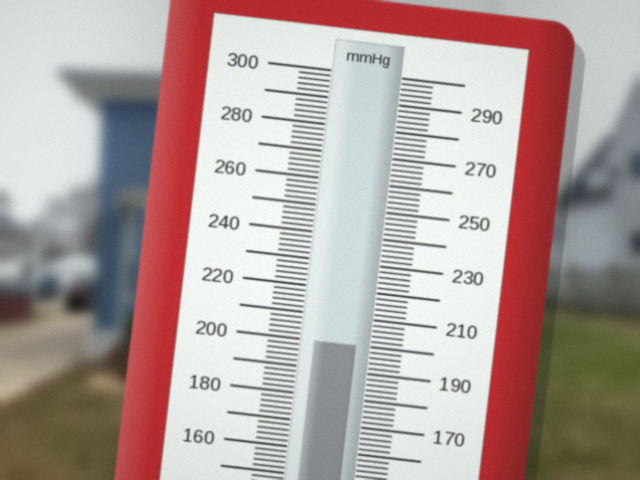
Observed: 200 mmHg
